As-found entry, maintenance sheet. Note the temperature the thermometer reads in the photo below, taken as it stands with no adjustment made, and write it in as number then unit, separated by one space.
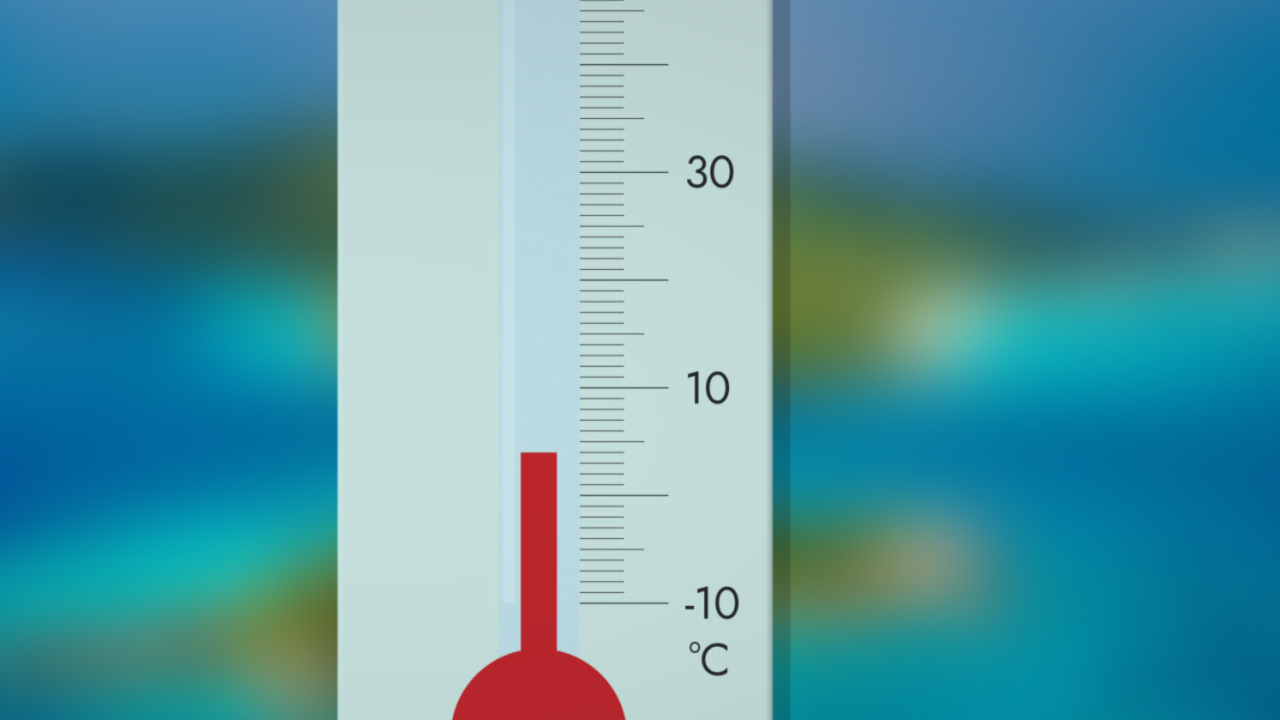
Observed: 4 °C
